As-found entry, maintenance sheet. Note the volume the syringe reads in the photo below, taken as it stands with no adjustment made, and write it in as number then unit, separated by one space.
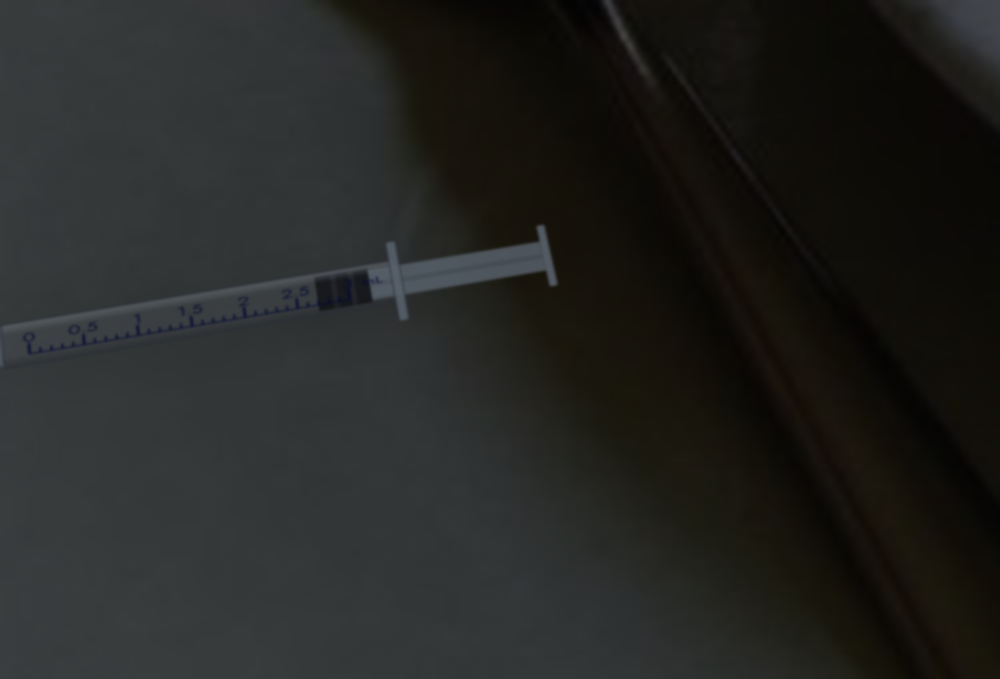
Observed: 2.7 mL
